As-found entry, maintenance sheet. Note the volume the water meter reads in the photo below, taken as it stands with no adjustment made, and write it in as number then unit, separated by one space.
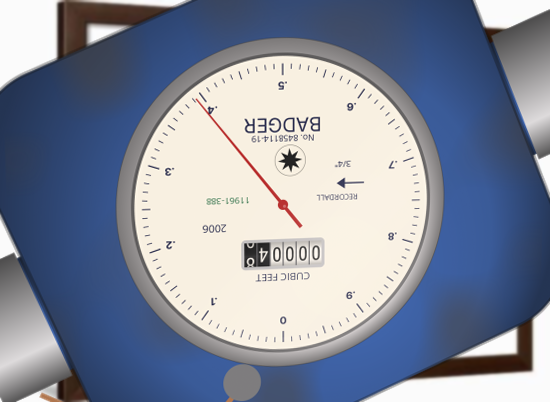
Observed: 48.39 ft³
